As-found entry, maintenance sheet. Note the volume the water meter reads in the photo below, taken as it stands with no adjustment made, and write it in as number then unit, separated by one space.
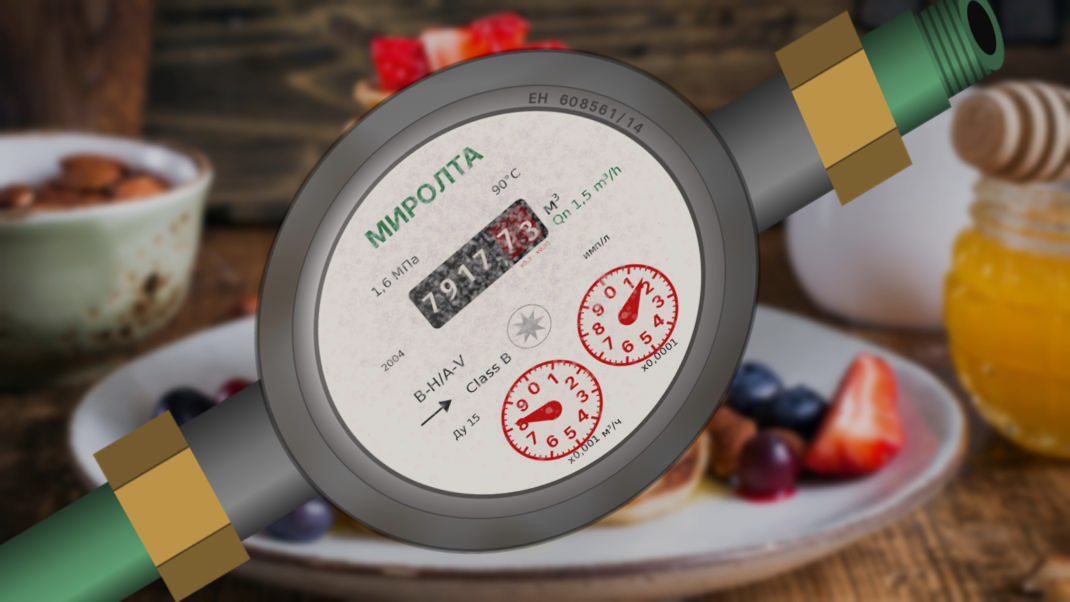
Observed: 7917.7281 m³
